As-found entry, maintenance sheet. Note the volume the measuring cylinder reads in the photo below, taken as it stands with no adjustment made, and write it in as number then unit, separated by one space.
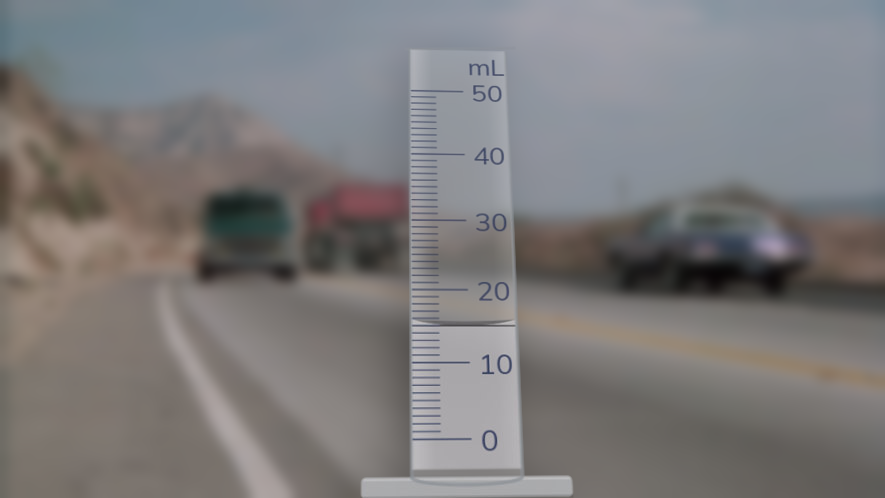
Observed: 15 mL
